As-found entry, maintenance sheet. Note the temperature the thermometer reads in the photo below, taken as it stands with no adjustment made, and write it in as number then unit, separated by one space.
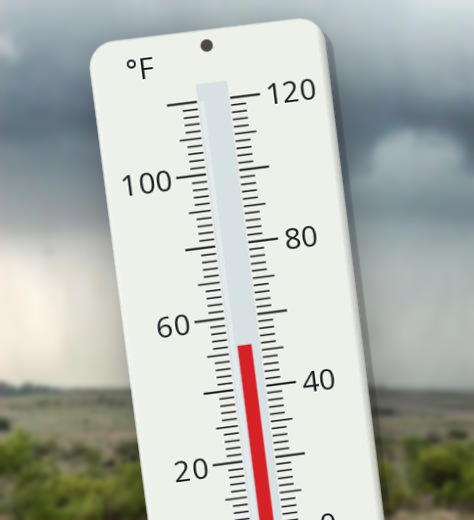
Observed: 52 °F
